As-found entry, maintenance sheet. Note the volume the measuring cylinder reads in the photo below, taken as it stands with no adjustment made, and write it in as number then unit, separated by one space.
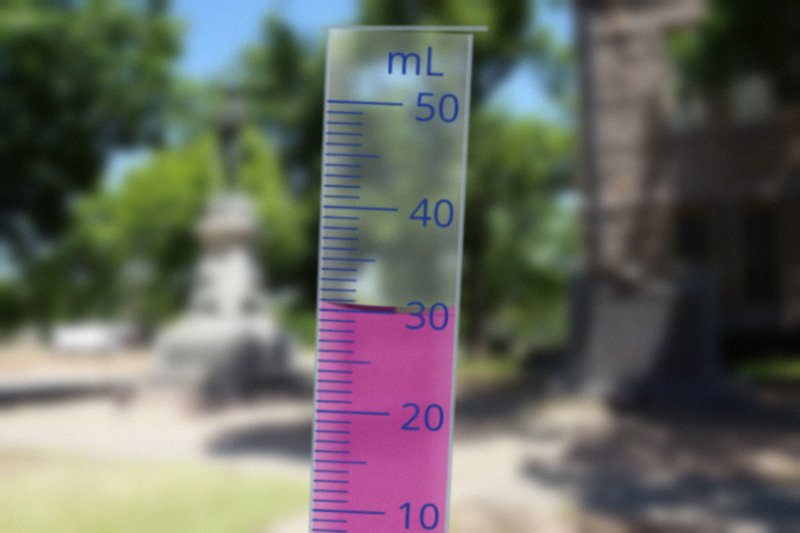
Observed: 30 mL
